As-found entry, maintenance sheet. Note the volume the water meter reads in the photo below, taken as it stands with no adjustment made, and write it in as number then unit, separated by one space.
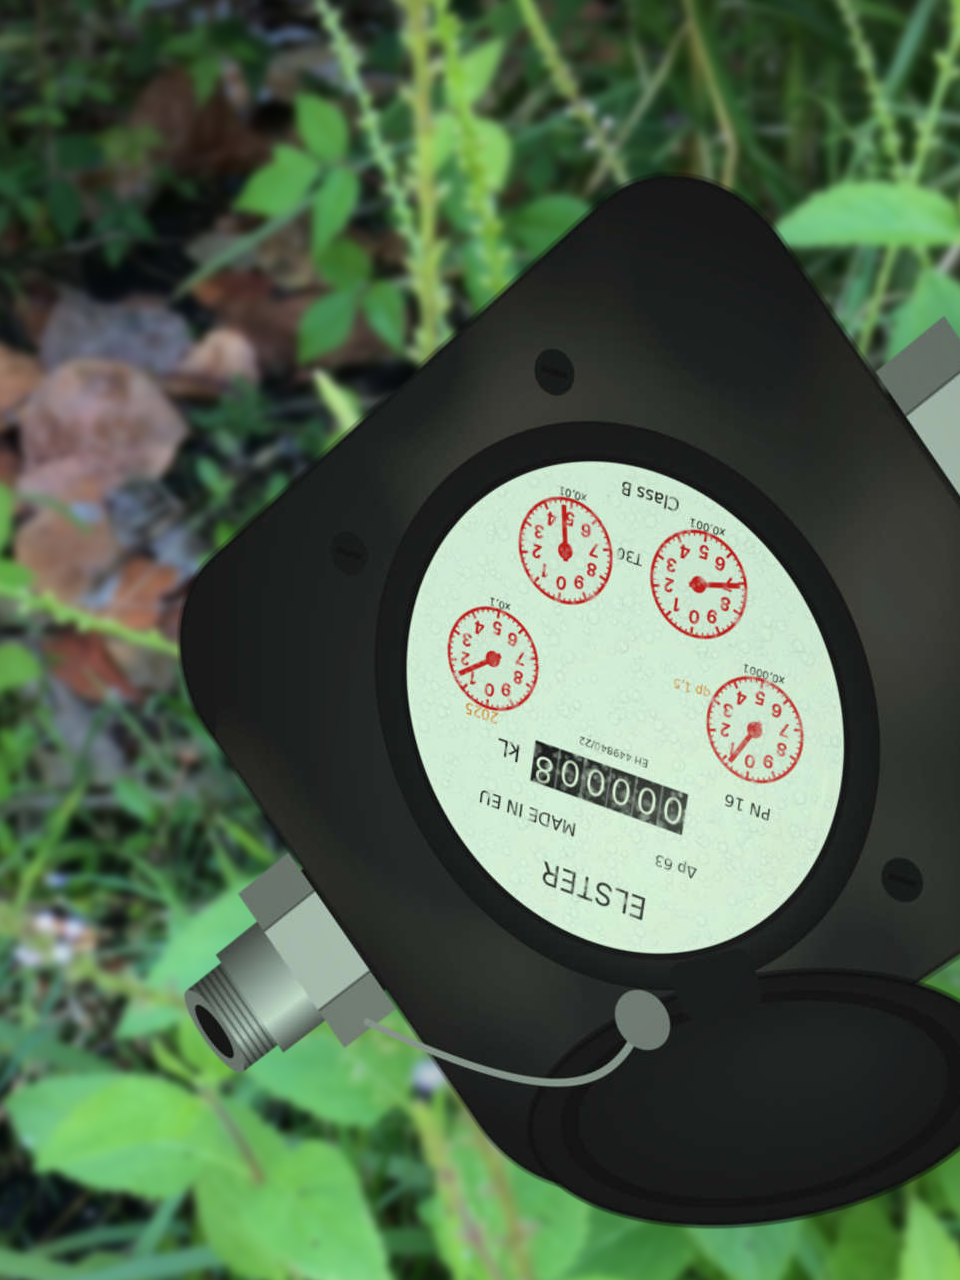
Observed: 8.1470 kL
